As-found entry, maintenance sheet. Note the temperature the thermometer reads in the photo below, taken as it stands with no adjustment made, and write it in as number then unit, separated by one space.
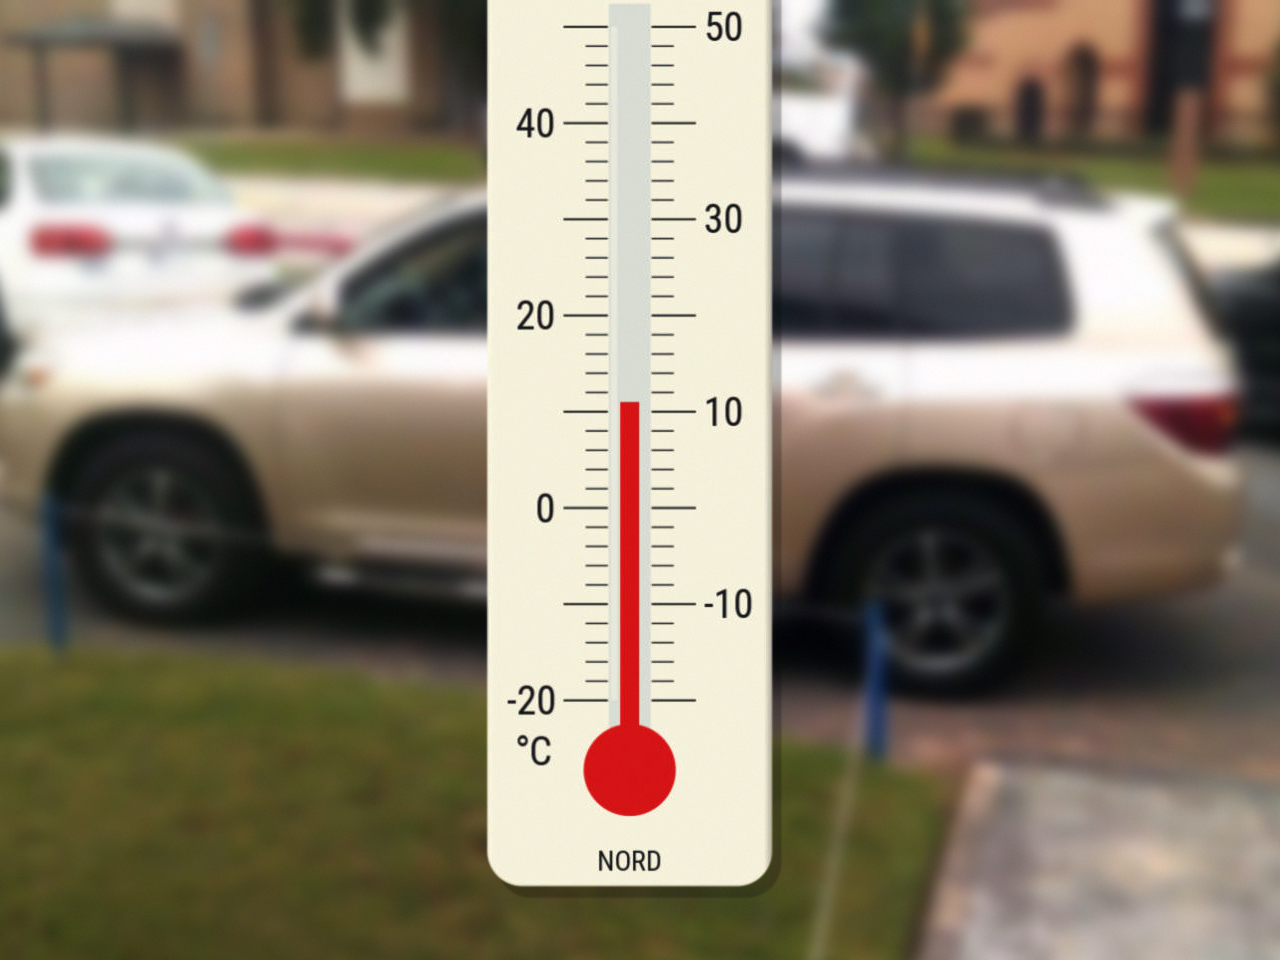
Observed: 11 °C
